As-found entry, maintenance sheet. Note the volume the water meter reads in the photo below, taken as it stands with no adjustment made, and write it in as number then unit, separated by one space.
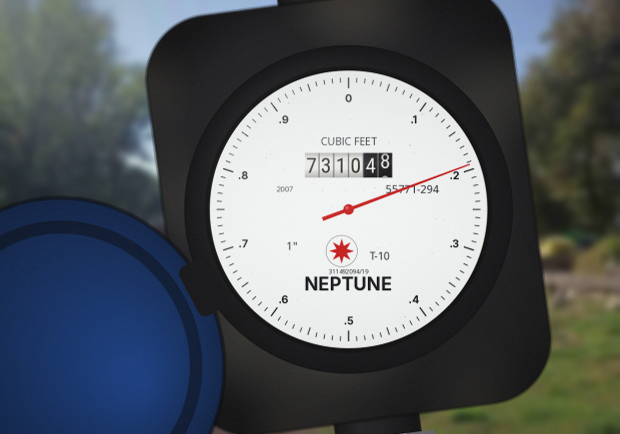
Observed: 731048.19 ft³
